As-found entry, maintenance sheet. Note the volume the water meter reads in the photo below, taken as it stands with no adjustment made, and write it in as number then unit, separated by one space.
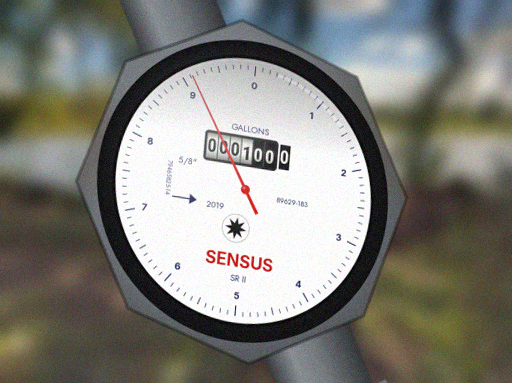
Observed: 999.1 gal
